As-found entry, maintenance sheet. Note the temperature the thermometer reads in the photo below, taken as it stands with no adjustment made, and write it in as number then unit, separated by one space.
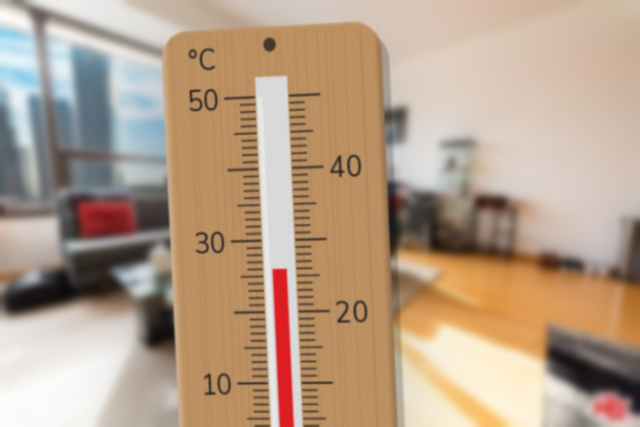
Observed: 26 °C
